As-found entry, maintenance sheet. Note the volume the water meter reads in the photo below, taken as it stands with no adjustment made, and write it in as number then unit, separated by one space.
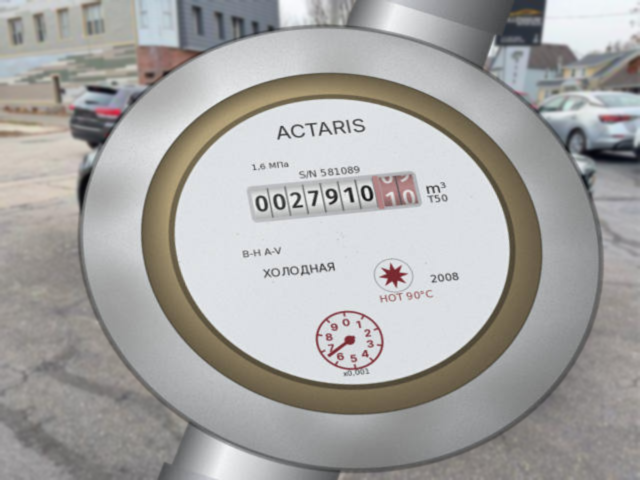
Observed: 27910.096 m³
